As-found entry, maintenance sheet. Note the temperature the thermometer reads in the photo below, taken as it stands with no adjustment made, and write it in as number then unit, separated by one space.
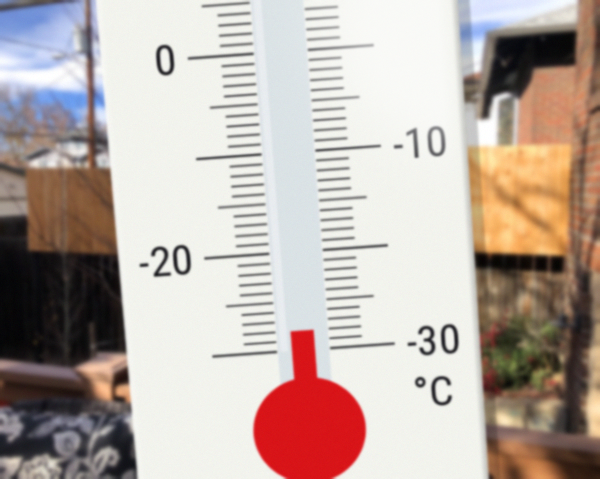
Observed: -28 °C
